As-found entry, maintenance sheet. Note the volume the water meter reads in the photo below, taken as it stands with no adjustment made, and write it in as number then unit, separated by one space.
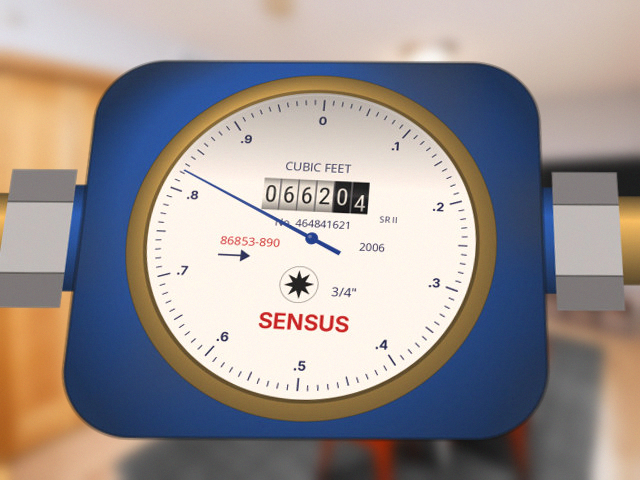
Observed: 66203.82 ft³
